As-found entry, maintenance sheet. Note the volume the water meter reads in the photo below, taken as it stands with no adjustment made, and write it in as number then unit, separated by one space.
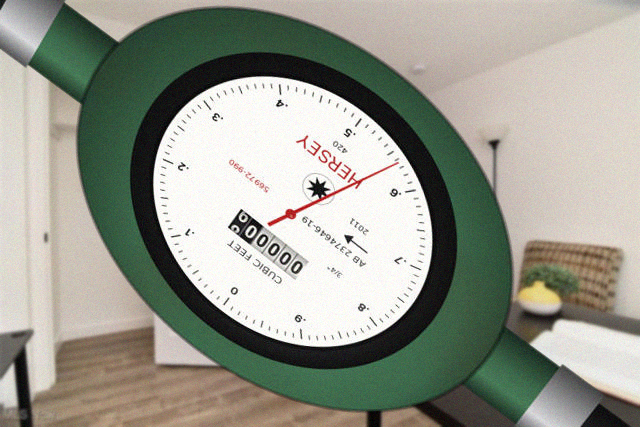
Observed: 8.56 ft³
